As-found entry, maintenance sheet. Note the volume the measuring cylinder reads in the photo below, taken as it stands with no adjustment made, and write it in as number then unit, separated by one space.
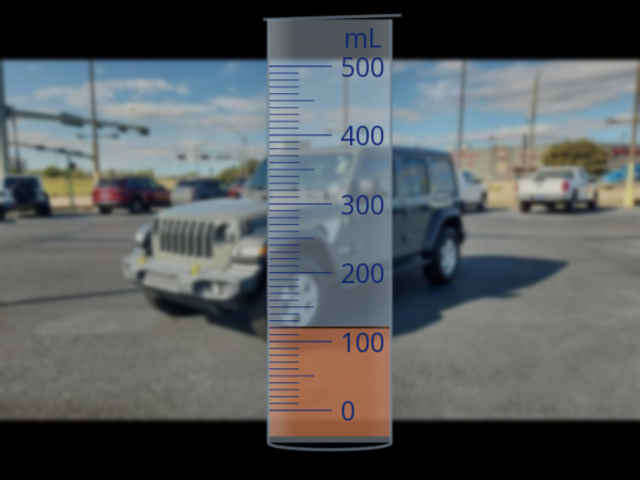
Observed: 120 mL
